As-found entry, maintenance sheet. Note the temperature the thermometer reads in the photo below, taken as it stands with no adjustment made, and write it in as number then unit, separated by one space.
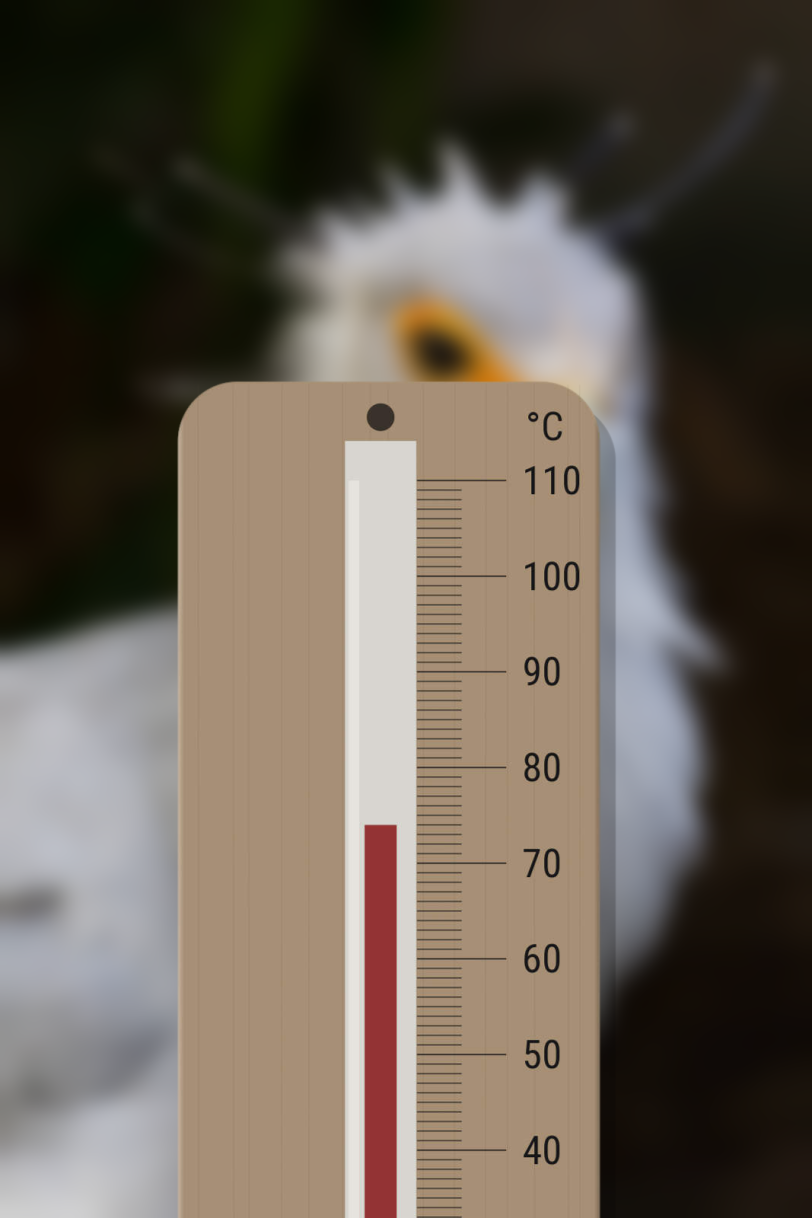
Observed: 74 °C
